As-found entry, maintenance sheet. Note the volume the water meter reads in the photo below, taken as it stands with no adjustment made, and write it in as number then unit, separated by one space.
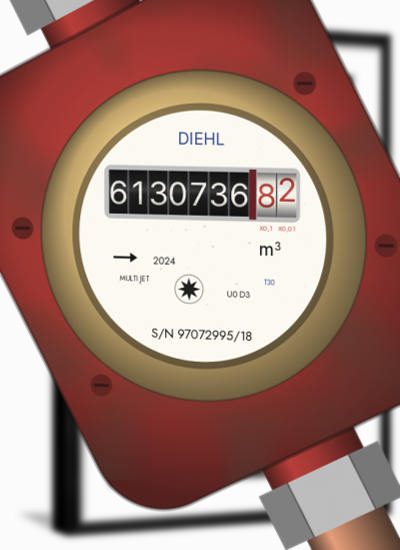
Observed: 6130736.82 m³
